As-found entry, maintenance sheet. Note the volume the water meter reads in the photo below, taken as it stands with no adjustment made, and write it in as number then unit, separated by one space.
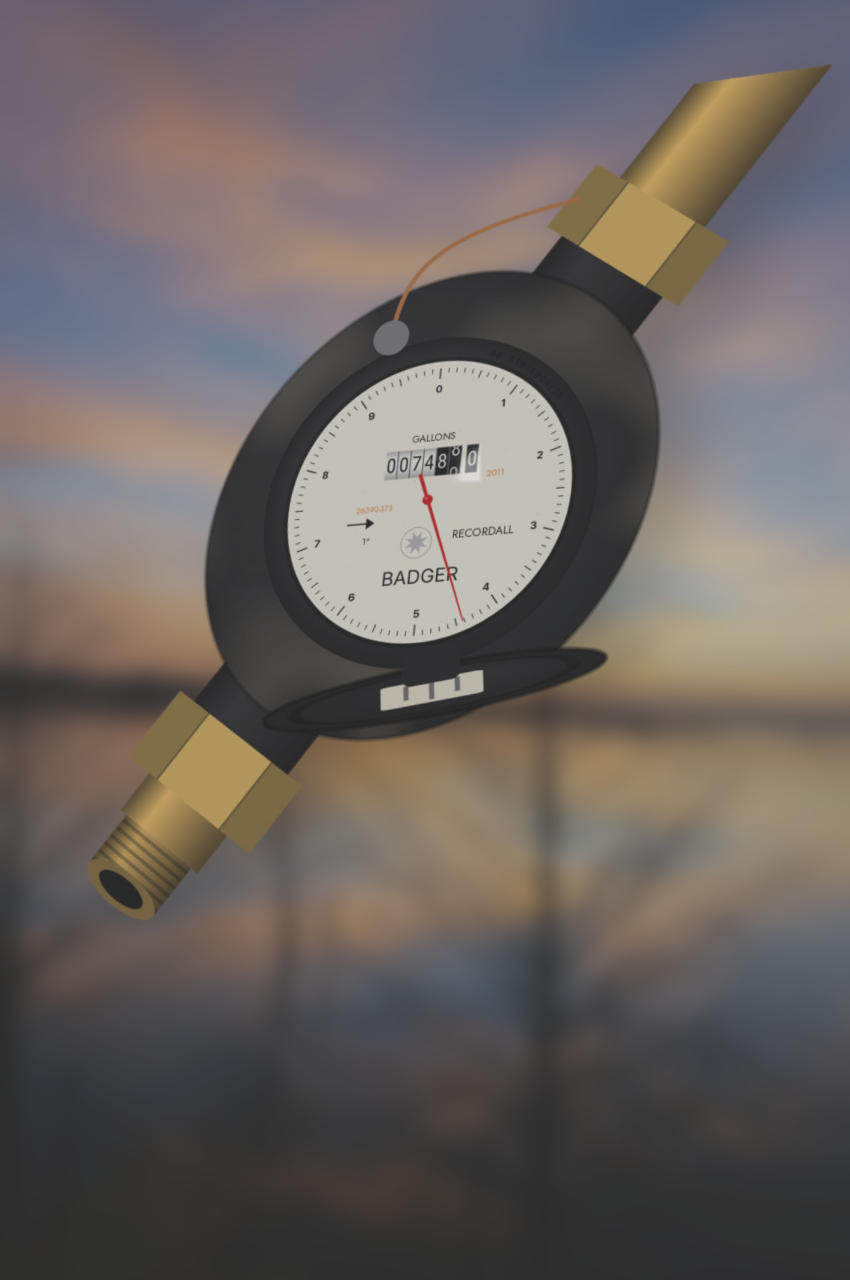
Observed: 74884.4 gal
